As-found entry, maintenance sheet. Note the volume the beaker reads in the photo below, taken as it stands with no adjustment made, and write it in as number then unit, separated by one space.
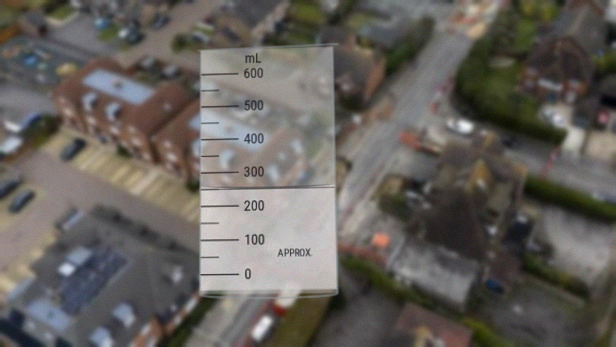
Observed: 250 mL
